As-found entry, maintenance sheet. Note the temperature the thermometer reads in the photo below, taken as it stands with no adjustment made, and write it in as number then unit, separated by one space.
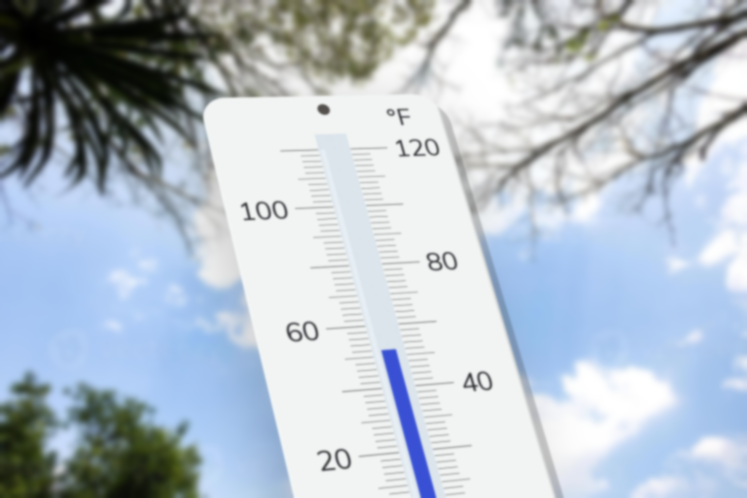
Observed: 52 °F
